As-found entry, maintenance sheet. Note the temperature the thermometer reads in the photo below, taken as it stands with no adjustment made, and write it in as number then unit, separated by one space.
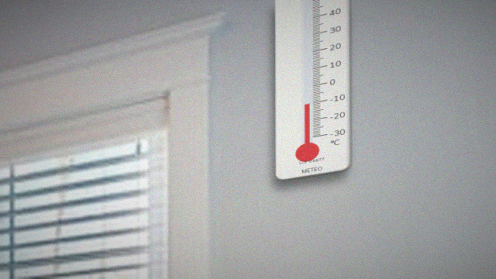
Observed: -10 °C
